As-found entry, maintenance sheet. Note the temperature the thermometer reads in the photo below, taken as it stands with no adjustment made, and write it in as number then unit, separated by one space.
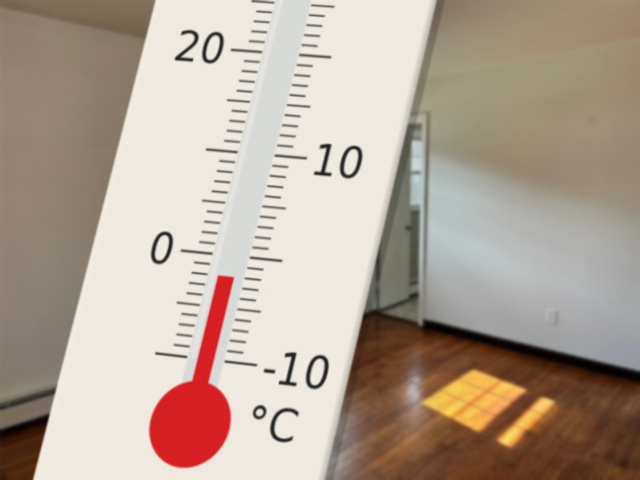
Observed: -2 °C
